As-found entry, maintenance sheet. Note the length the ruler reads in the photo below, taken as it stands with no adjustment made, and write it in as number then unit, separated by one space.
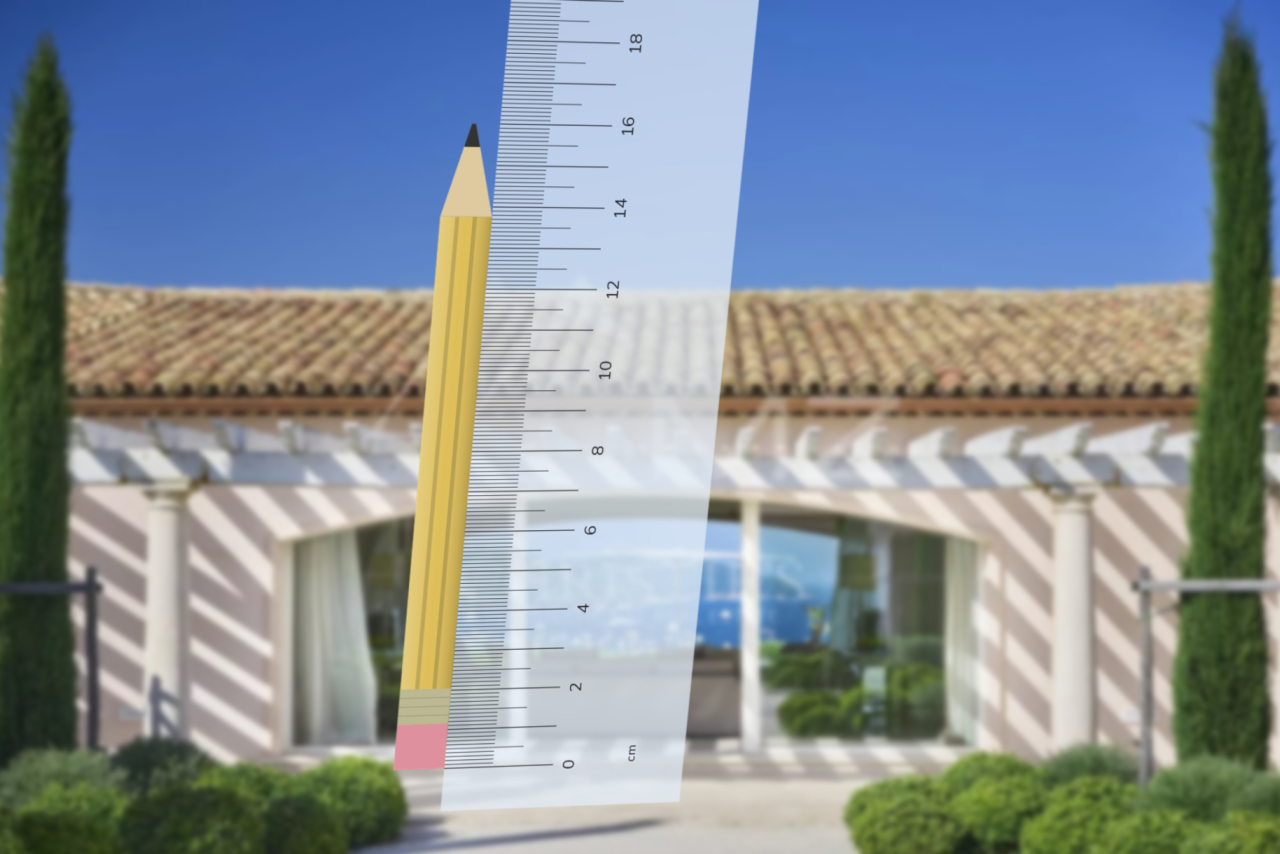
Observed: 16 cm
